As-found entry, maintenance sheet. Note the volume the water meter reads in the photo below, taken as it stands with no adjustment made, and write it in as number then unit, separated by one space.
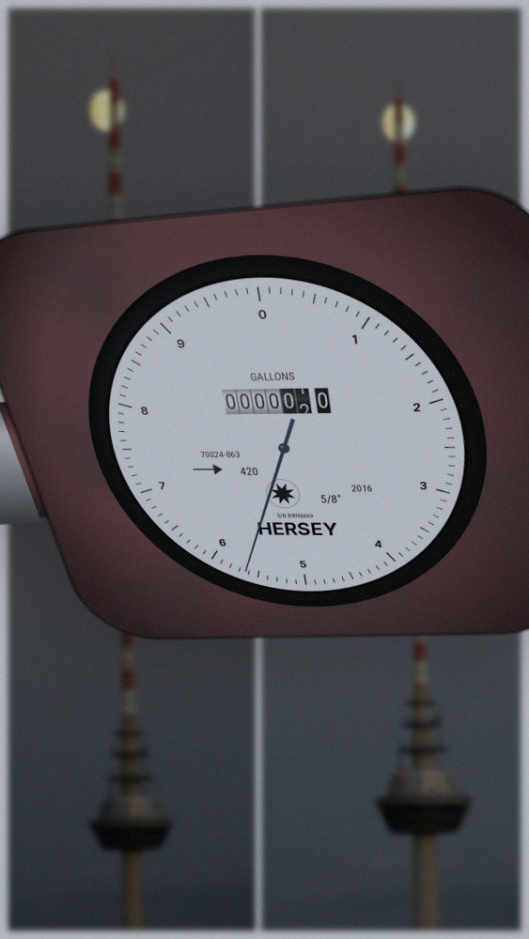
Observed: 15.6 gal
